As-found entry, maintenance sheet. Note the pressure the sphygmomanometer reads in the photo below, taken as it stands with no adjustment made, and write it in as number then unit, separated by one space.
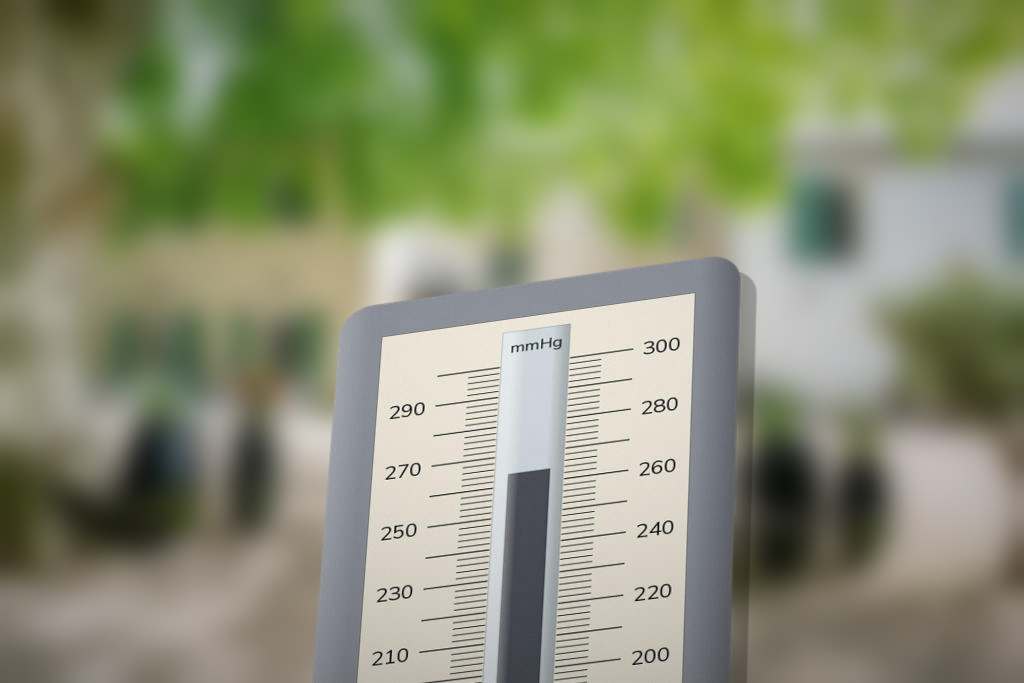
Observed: 264 mmHg
